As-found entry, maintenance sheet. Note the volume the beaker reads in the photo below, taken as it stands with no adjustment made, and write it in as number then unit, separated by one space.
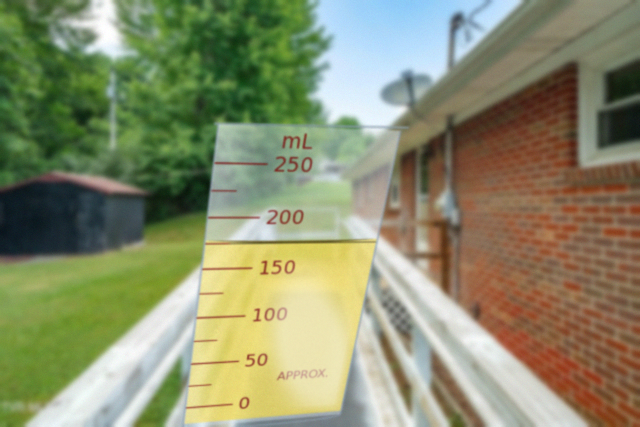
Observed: 175 mL
